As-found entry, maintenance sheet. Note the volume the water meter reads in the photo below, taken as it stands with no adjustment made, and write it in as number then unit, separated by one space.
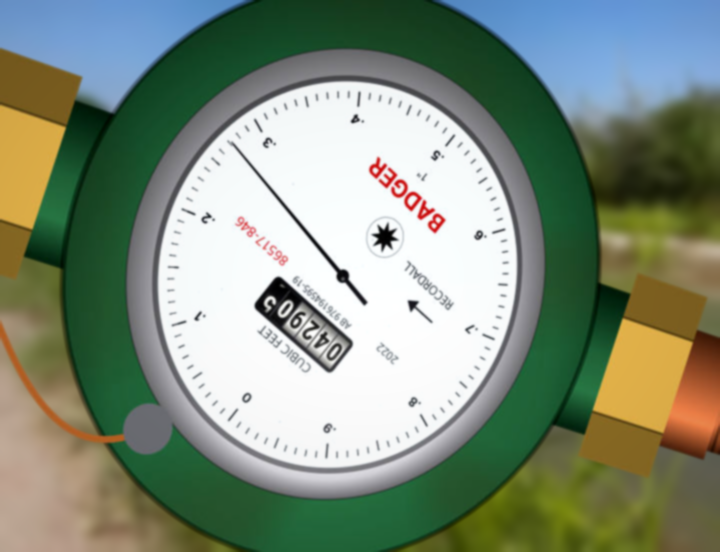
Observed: 42905.27 ft³
